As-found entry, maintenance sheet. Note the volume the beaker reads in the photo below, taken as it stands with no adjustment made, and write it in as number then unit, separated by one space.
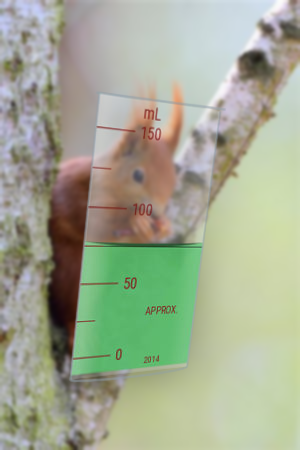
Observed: 75 mL
